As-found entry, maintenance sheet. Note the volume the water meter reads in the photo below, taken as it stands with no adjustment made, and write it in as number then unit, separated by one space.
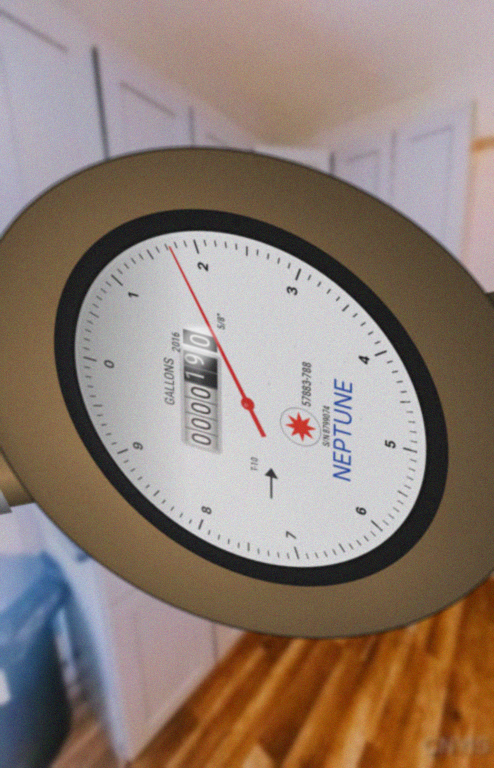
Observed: 191.7 gal
